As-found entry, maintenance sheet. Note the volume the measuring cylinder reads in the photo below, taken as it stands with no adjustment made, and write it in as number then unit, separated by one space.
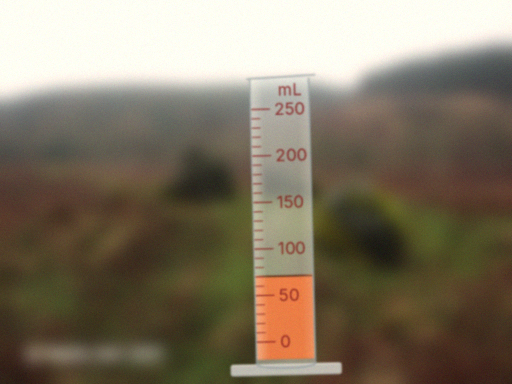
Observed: 70 mL
